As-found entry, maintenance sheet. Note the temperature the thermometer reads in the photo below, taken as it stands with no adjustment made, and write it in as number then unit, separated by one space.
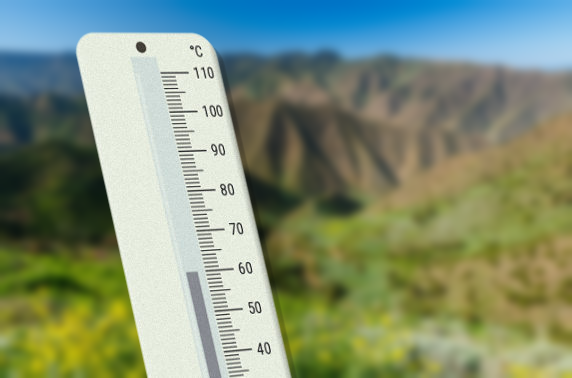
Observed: 60 °C
